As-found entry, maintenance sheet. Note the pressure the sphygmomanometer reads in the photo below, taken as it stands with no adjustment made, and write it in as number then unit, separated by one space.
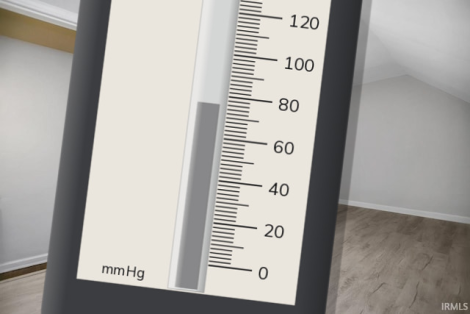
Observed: 76 mmHg
